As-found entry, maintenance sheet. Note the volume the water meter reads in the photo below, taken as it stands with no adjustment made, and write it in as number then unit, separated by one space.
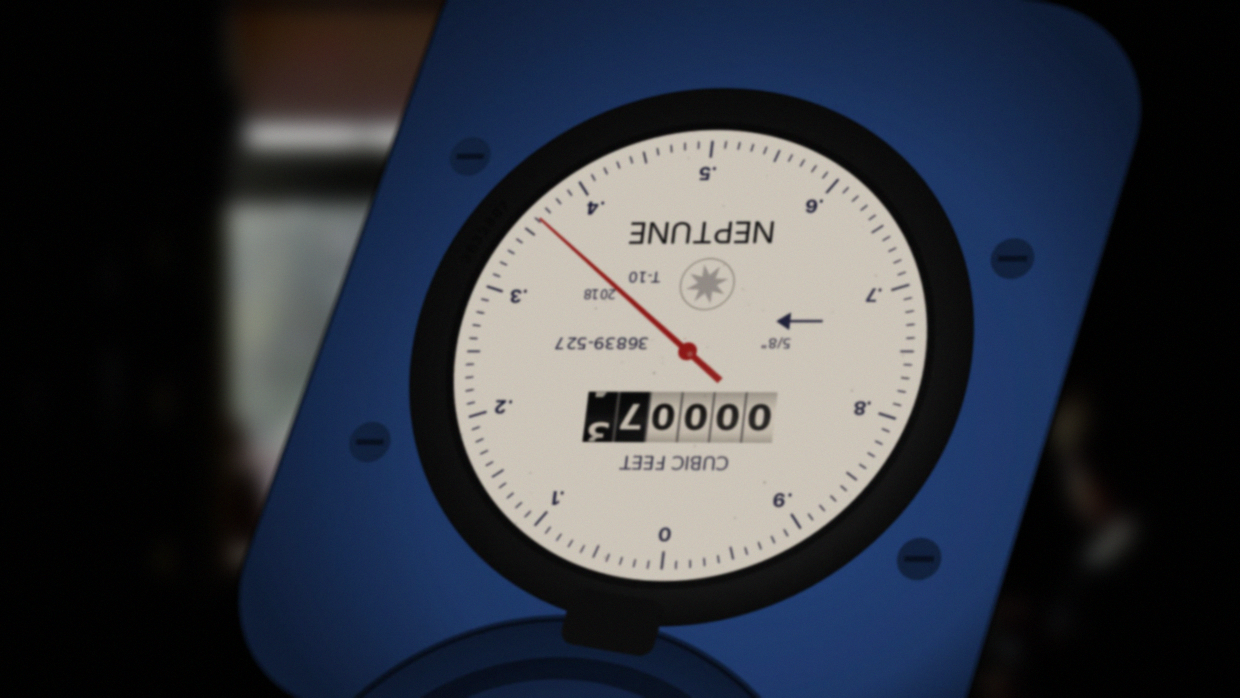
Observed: 73.36 ft³
